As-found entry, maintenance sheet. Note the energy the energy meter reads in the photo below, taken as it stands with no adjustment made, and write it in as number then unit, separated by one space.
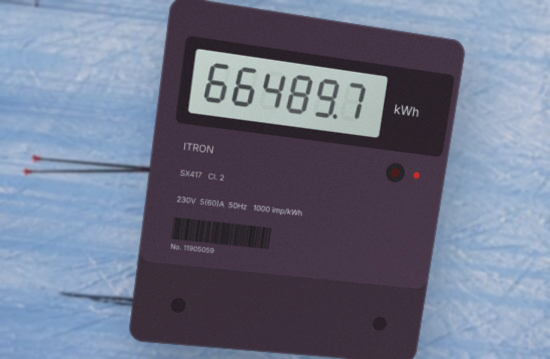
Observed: 66489.7 kWh
